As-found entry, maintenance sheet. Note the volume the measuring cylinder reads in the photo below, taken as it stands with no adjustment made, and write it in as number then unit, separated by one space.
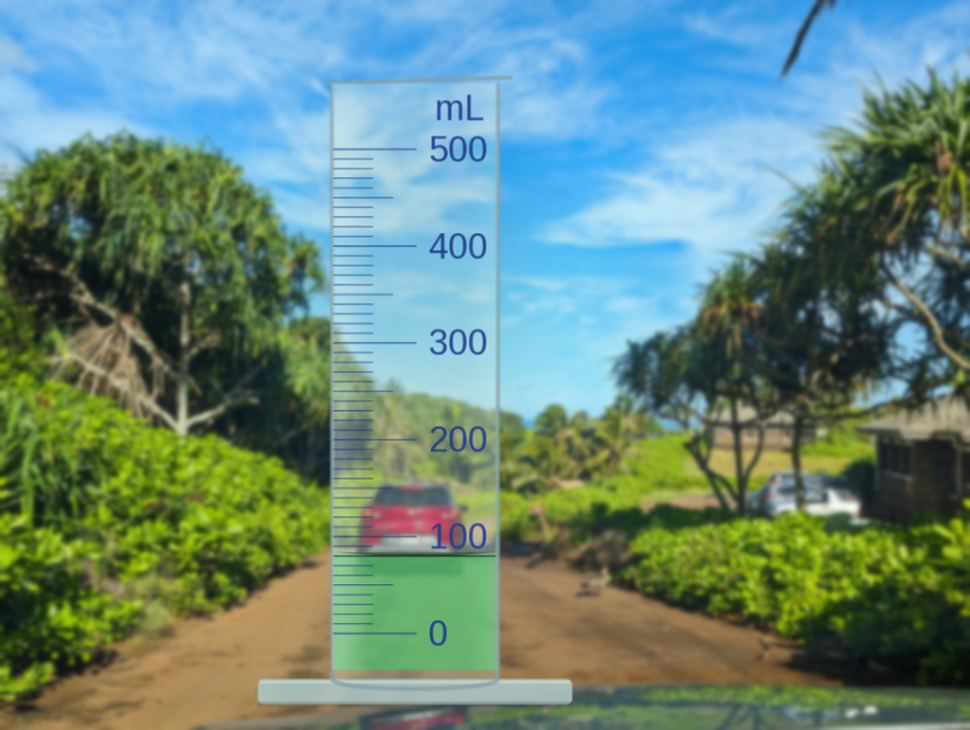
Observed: 80 mL
